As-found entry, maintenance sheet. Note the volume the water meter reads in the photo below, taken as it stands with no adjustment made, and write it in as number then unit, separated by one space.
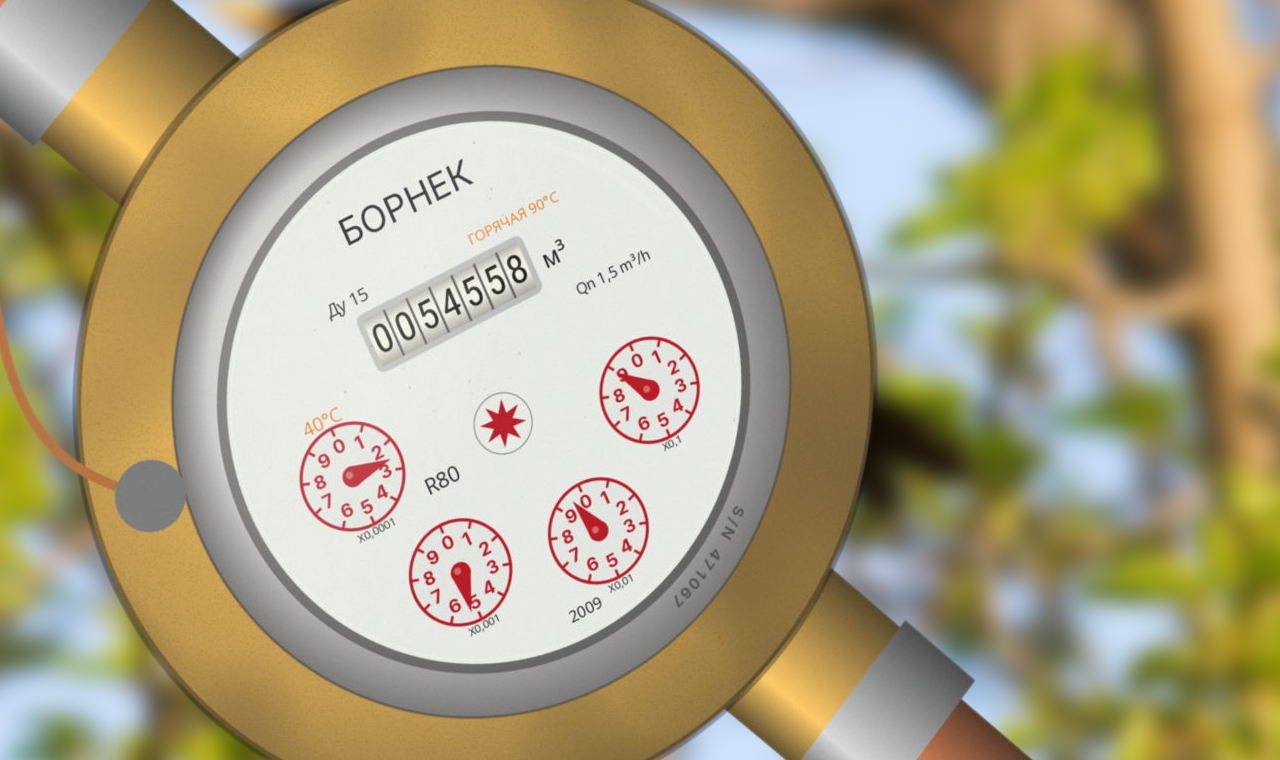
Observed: 54558.8952 m³
